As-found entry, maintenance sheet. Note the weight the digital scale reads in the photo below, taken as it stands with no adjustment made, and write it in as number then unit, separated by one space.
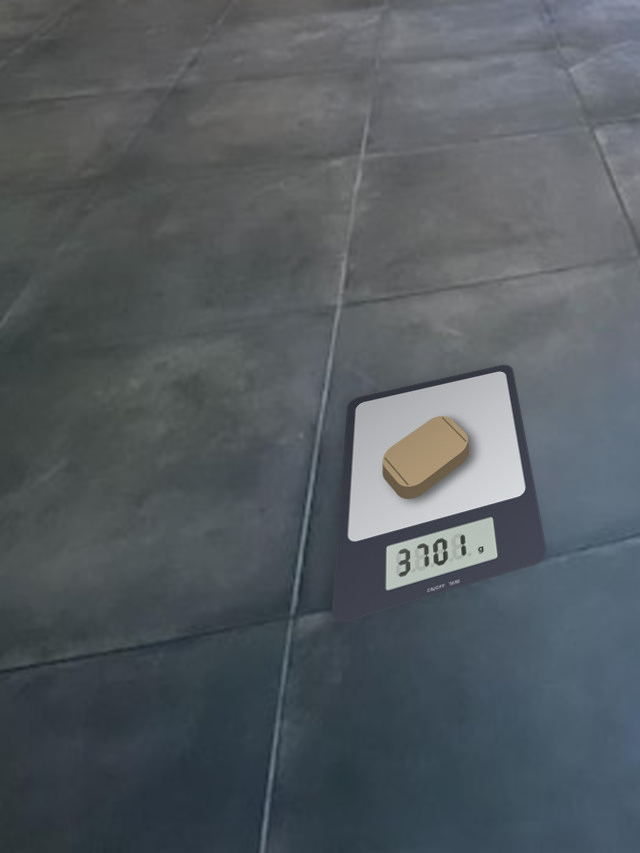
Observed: 3701 g
